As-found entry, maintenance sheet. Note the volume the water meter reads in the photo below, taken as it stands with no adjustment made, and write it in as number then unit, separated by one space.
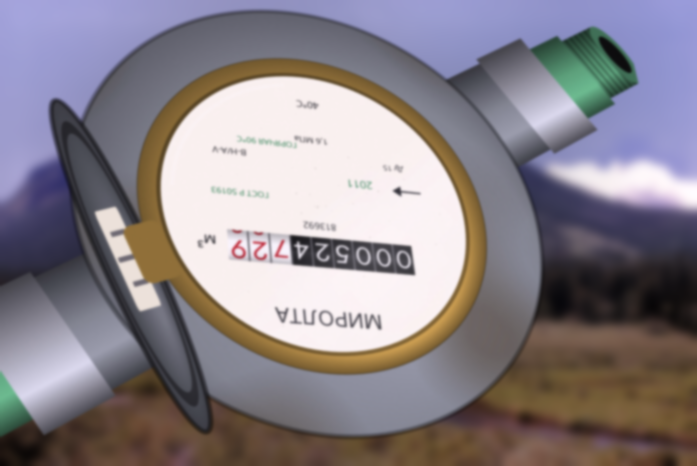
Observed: 524.729 m³
